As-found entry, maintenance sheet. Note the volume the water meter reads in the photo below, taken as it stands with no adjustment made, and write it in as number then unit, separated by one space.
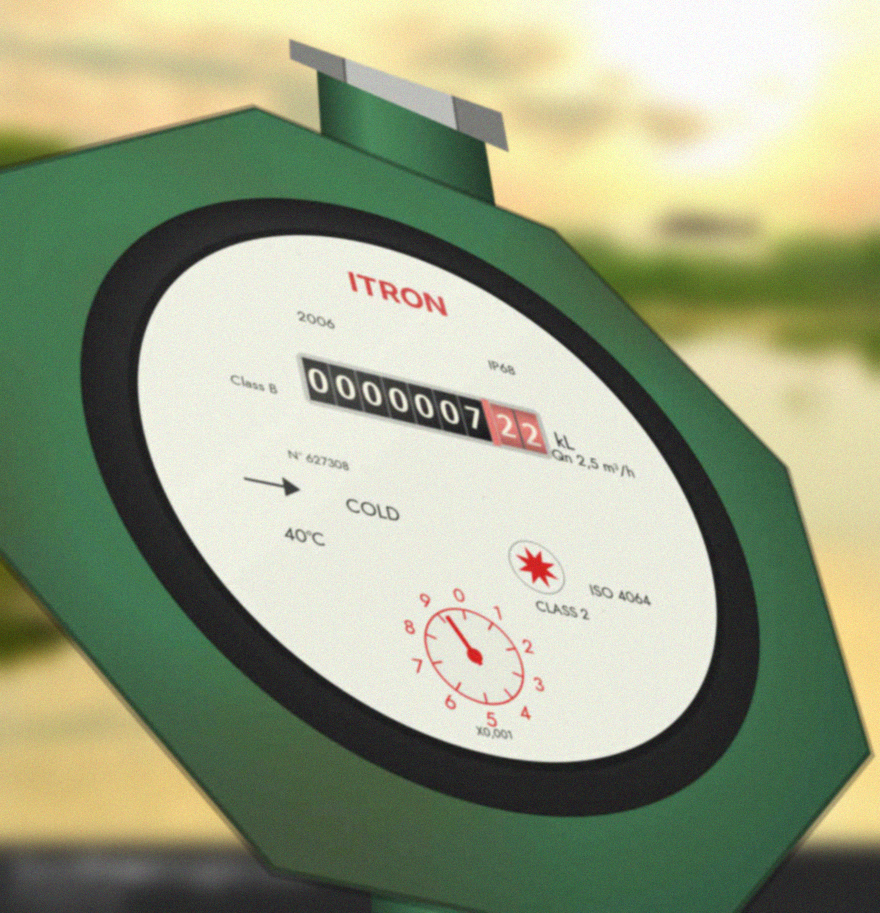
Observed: 7.219 kL
